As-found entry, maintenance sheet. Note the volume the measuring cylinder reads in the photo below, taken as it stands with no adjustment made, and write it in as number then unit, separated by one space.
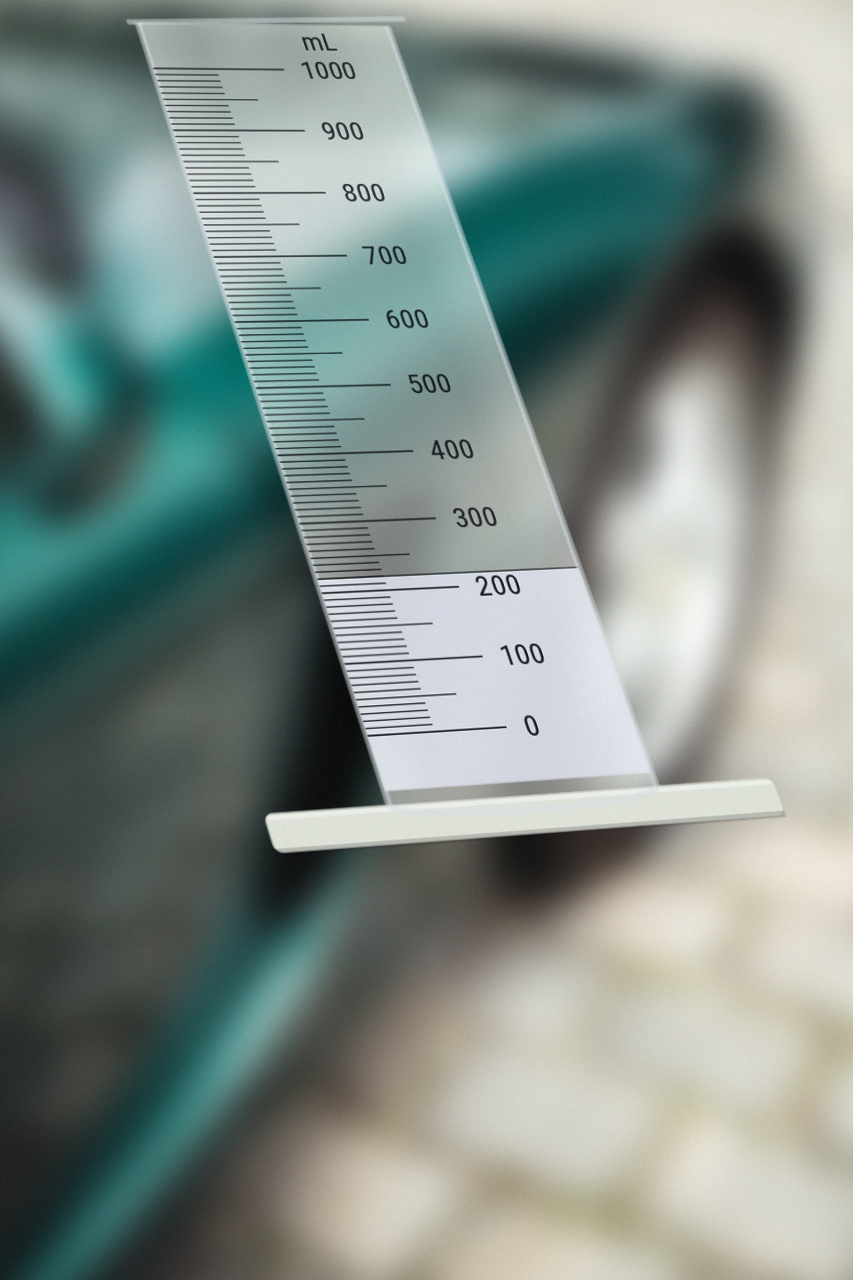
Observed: 220 mL
